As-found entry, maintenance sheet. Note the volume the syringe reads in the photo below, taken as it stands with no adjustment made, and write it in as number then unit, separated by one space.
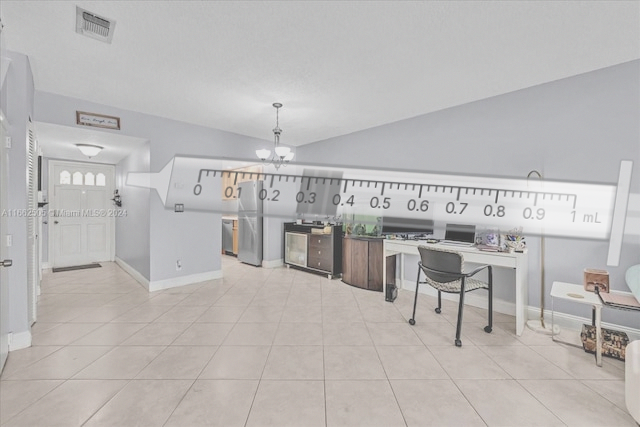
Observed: 0.28 mL
